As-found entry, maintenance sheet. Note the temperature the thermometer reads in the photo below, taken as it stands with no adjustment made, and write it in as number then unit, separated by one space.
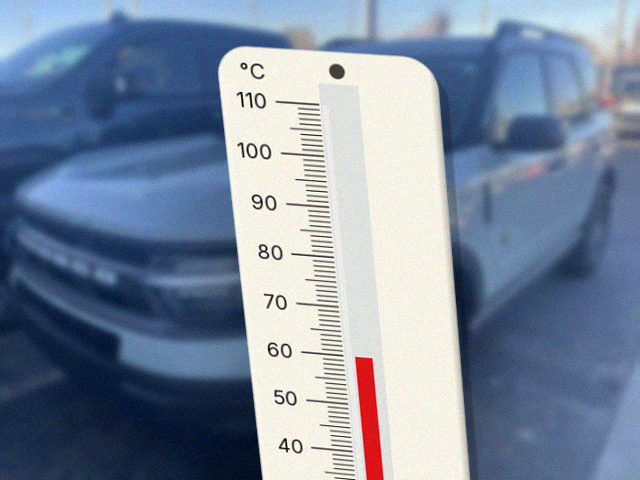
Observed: 60 °C
